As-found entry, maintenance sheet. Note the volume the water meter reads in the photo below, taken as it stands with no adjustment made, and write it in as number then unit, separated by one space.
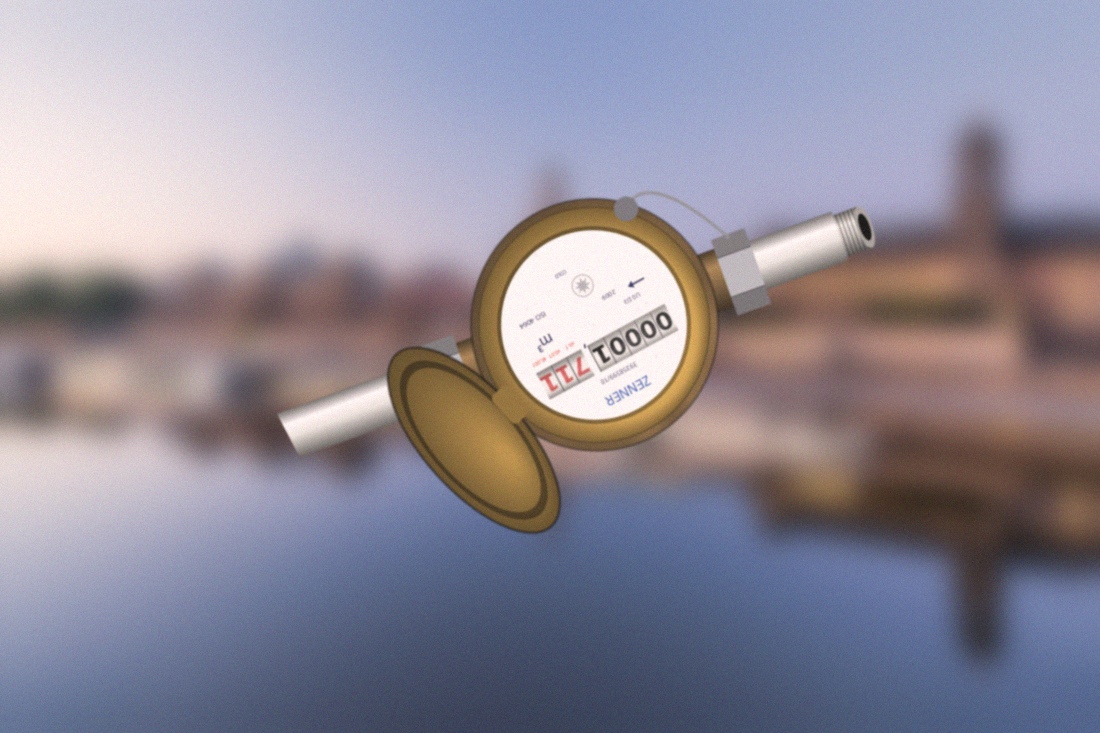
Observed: 1.711 m³
